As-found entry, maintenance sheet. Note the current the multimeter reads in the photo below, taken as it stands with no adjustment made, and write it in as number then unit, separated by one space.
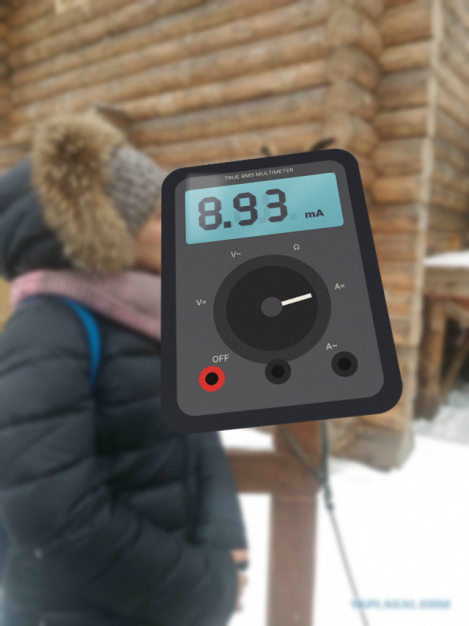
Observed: 8.93 mA
